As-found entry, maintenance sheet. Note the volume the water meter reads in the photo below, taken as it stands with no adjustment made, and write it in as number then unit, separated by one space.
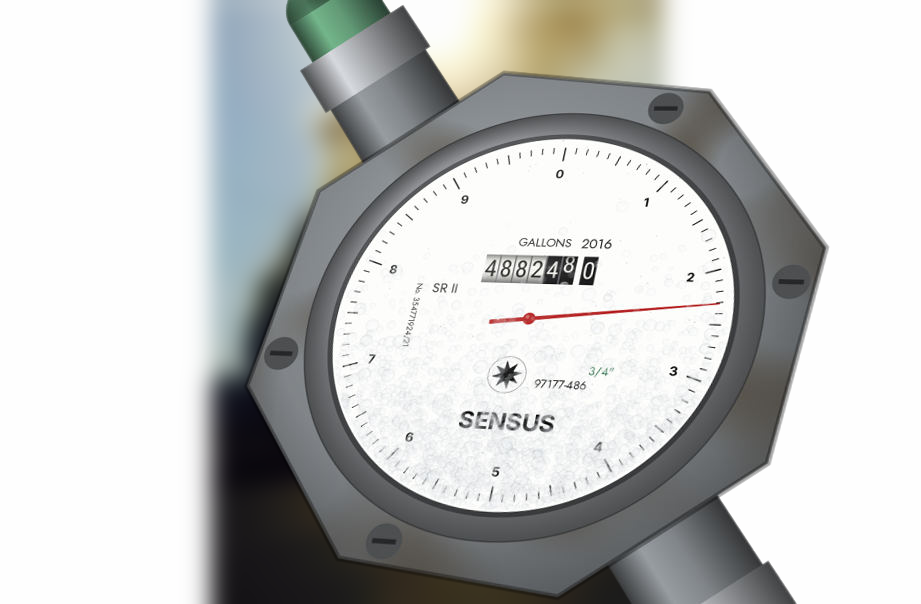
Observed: 4882482.3 gal
